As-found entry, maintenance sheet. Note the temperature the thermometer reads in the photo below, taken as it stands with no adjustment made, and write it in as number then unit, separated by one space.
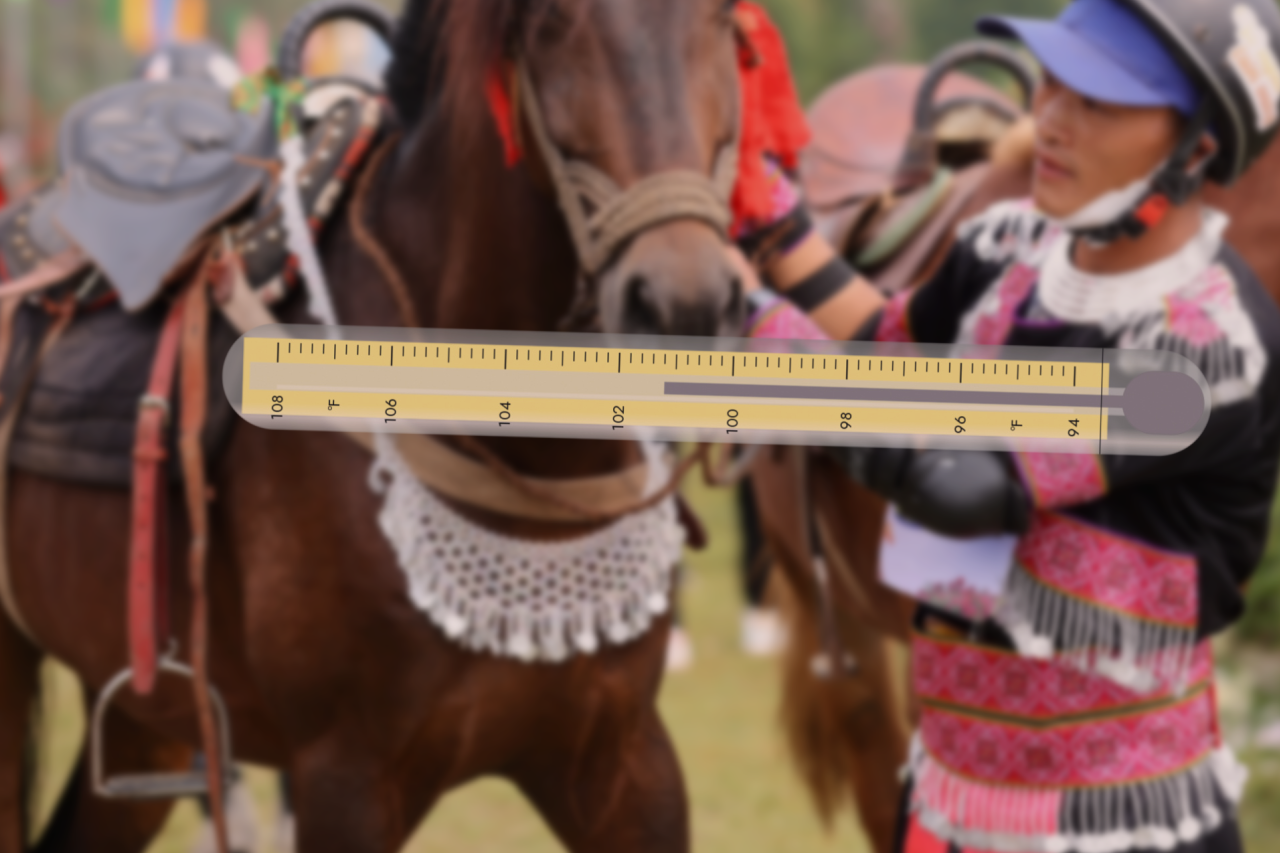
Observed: 101.2 °F
